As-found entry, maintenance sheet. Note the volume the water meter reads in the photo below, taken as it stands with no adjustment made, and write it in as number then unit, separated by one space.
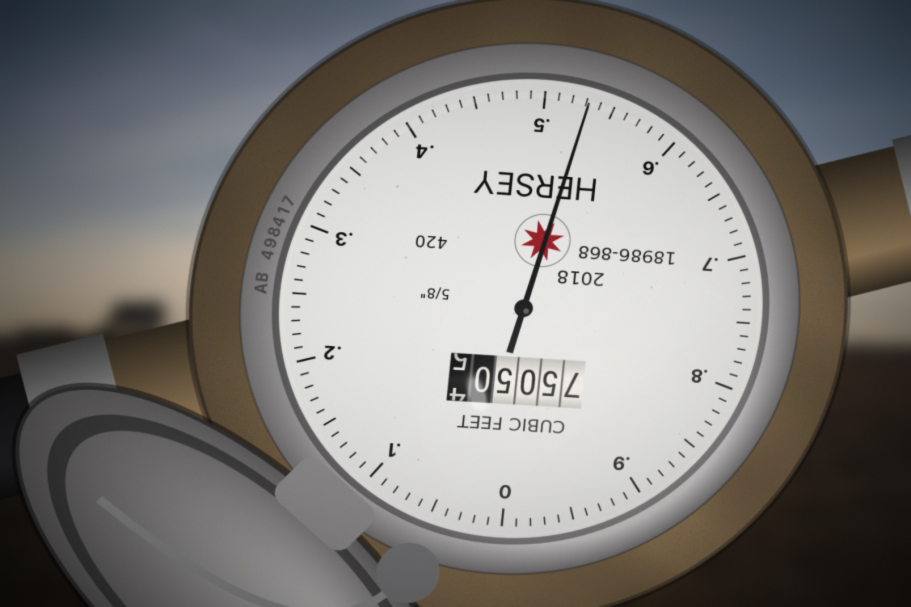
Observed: 750504.53 ft³
